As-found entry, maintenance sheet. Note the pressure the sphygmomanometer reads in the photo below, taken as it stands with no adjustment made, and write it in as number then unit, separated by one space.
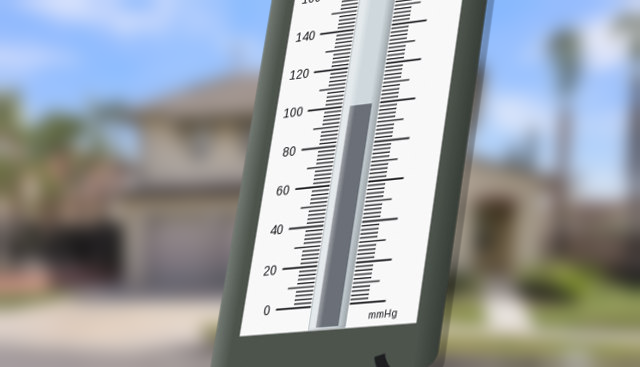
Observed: 100 mmHg
